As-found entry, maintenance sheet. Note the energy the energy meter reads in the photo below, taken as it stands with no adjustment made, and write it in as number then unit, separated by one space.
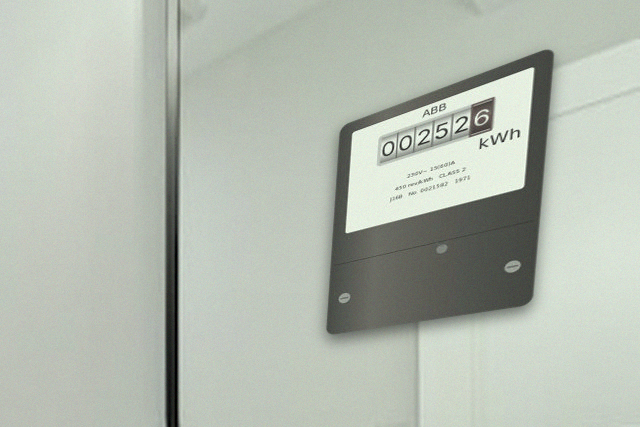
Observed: 252.6 kWh
